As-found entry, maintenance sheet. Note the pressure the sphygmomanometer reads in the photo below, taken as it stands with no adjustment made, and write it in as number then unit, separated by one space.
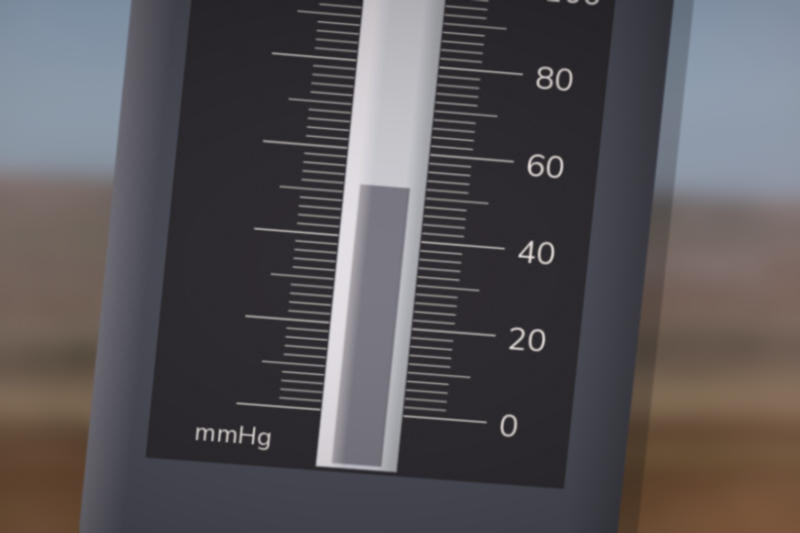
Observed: 52 mmHg
